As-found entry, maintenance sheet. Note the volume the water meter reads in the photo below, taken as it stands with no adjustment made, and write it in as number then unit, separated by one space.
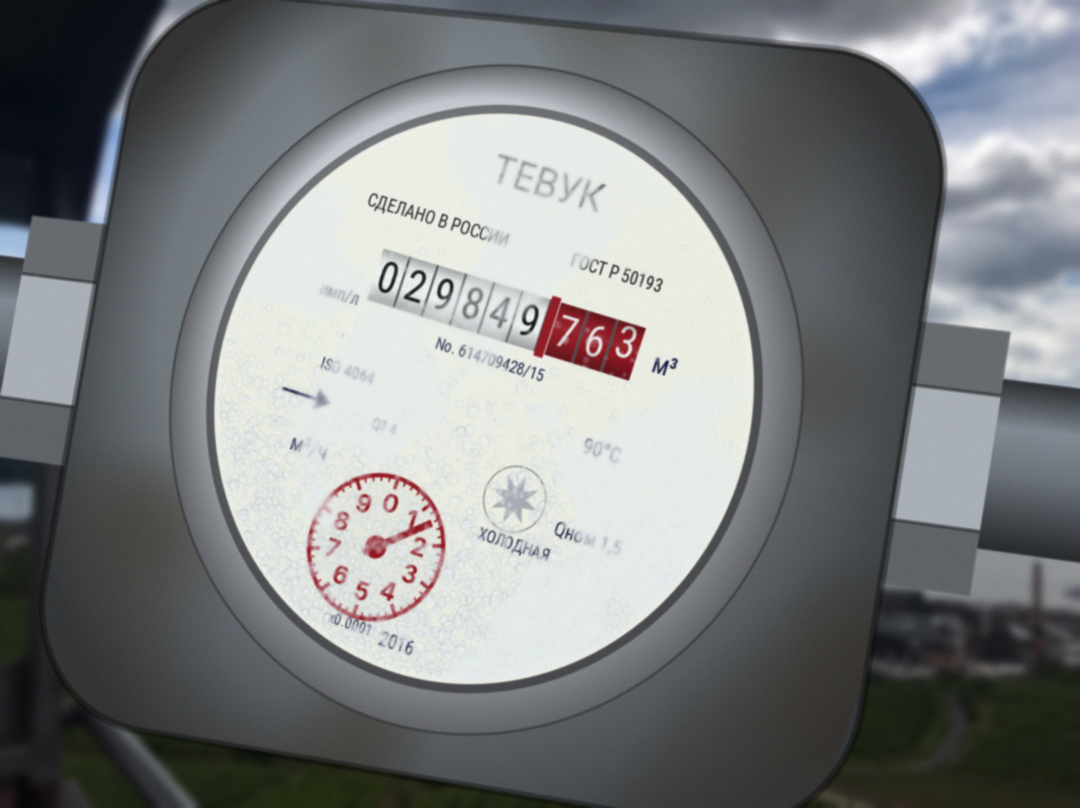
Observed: 29849.7631 m³
